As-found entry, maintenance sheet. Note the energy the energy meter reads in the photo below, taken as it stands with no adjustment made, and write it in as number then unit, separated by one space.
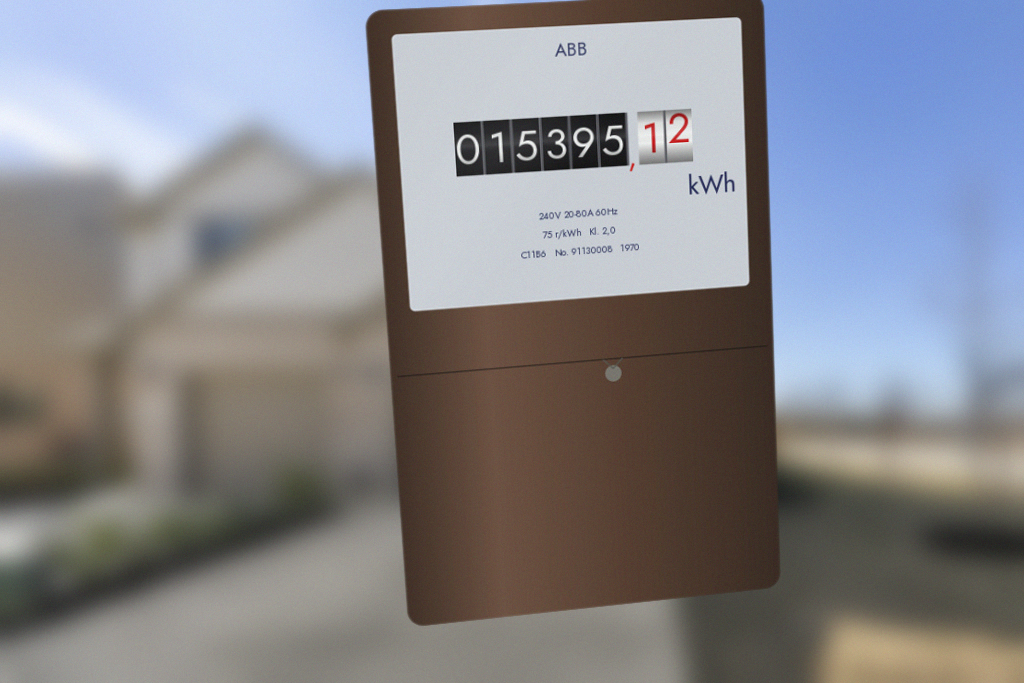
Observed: 15395.12 kWh
